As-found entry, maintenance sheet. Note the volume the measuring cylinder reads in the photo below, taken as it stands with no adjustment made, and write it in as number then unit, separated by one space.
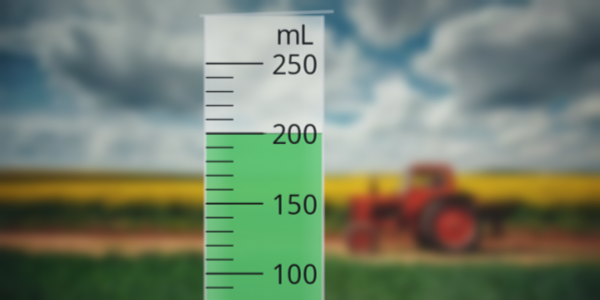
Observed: 200 mL
